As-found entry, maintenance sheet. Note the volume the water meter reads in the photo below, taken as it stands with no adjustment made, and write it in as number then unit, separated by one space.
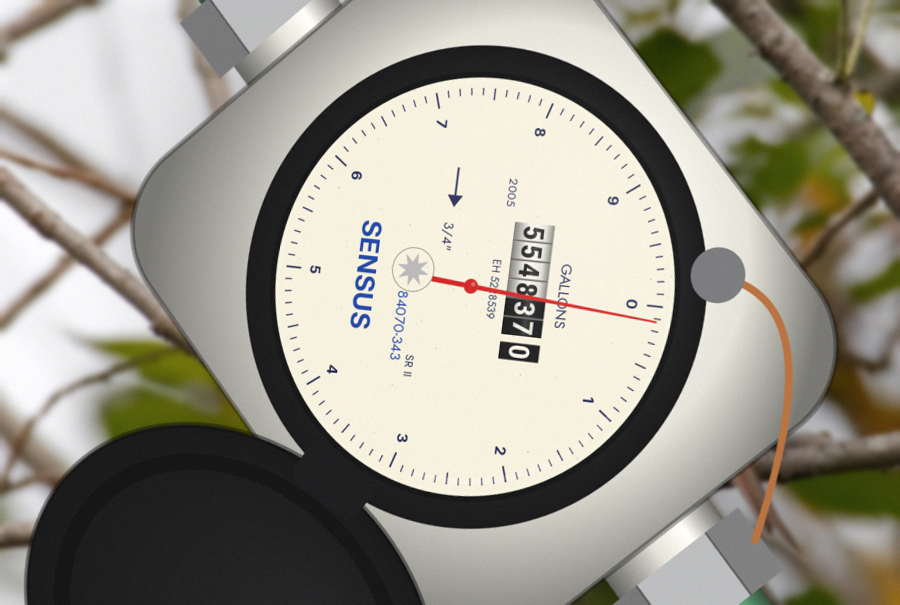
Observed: 5548370.1 gal
